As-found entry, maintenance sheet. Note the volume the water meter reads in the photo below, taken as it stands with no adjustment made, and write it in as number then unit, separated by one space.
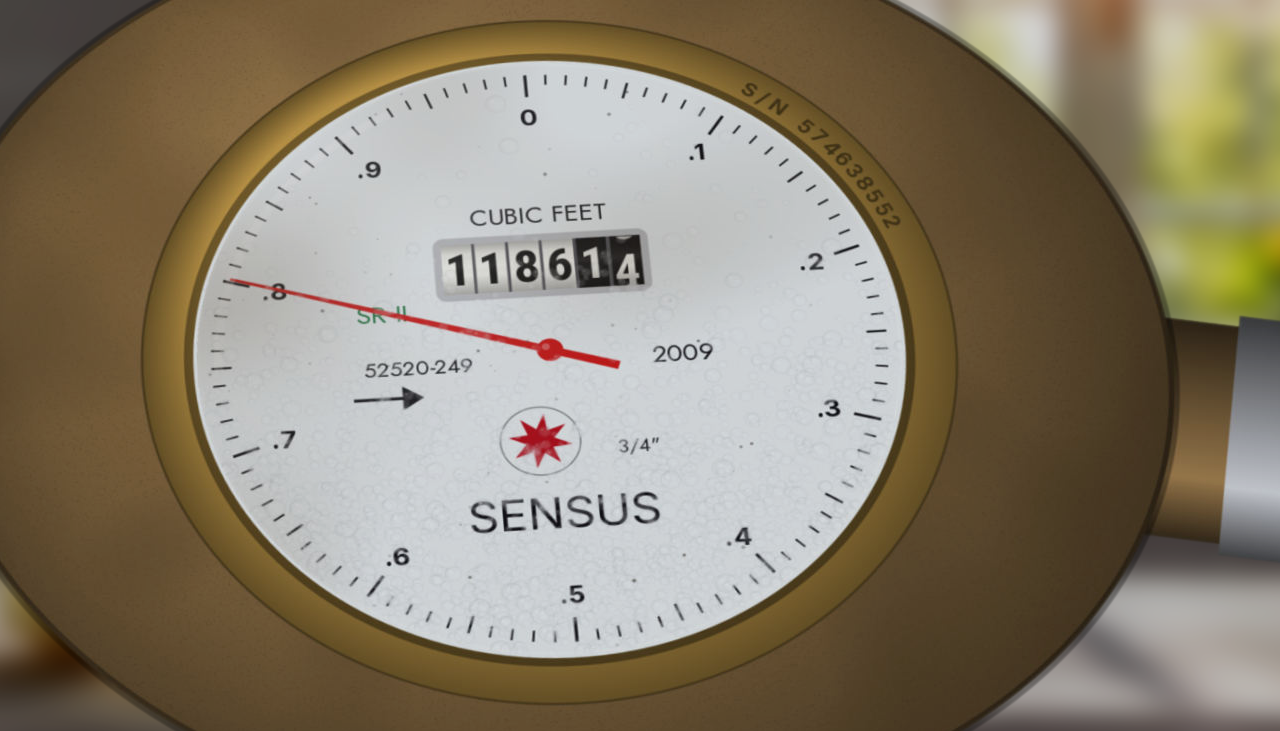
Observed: 118613.80 ft³
